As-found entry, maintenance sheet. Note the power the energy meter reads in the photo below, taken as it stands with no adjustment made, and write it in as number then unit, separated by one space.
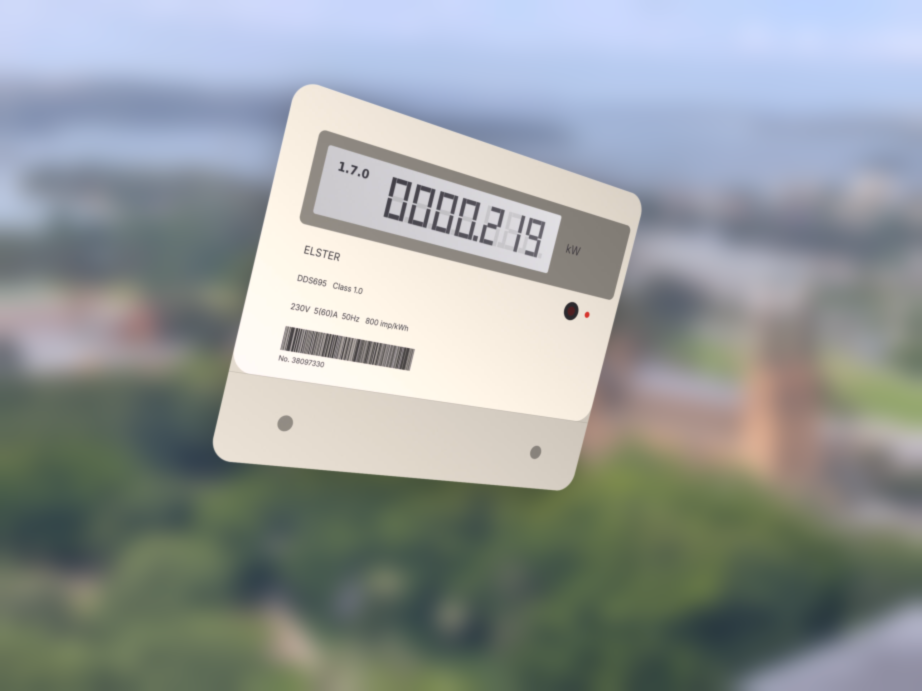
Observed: 0.219 kW
